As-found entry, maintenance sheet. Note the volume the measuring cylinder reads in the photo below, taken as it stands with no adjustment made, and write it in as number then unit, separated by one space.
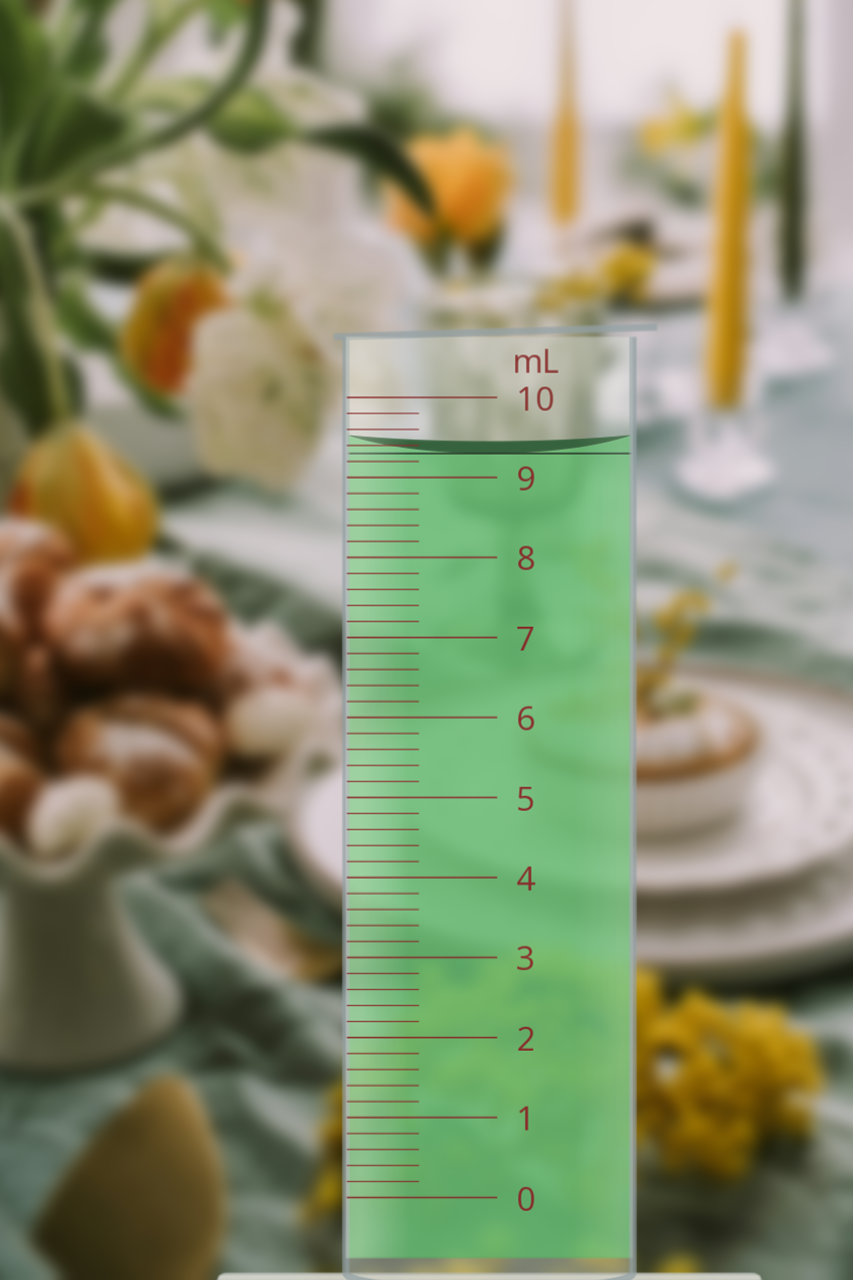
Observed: 9.3 mL
